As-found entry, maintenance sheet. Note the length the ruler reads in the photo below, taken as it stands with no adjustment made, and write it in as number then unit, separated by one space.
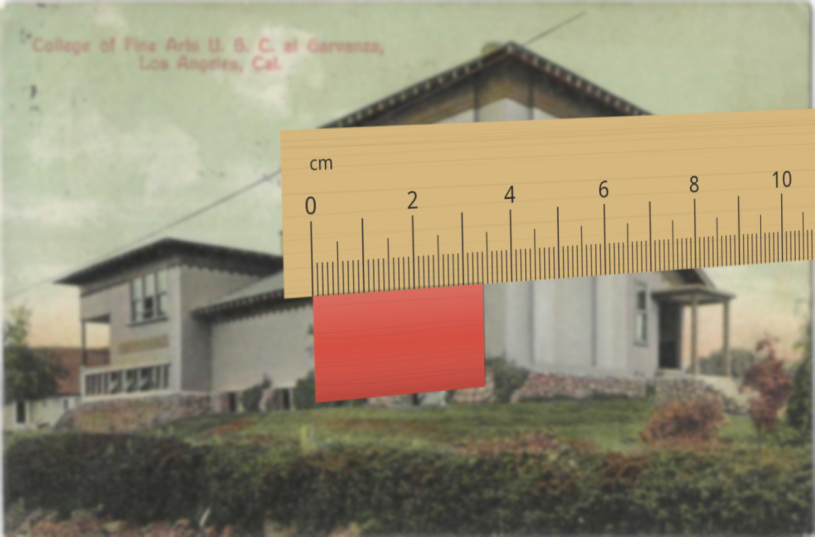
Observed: 3.4 cm
